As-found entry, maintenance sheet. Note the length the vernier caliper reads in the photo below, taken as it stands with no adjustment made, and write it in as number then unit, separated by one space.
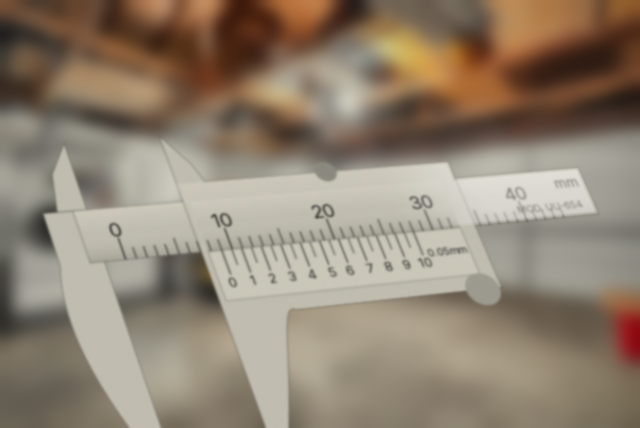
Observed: 9.0 mm
